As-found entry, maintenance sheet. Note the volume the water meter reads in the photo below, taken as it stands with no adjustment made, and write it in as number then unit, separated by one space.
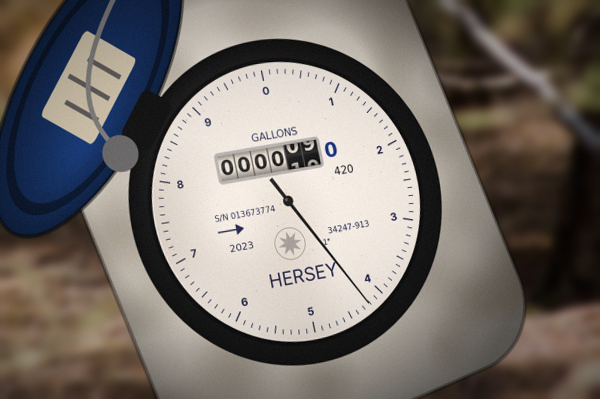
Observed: 94.2 gal
